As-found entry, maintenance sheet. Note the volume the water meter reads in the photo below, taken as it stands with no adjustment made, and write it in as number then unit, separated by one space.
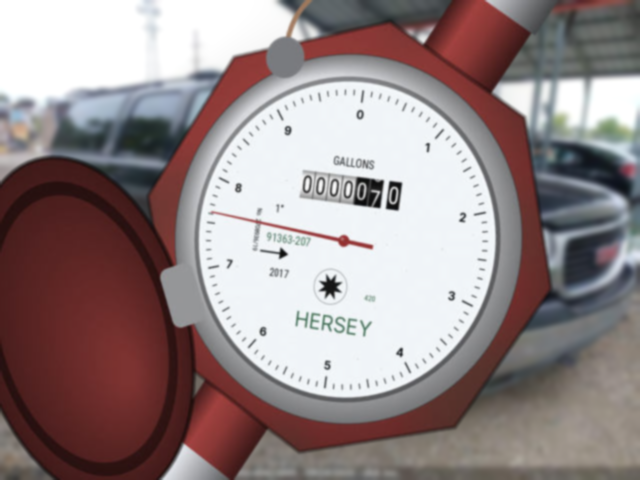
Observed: 67.6 gal
